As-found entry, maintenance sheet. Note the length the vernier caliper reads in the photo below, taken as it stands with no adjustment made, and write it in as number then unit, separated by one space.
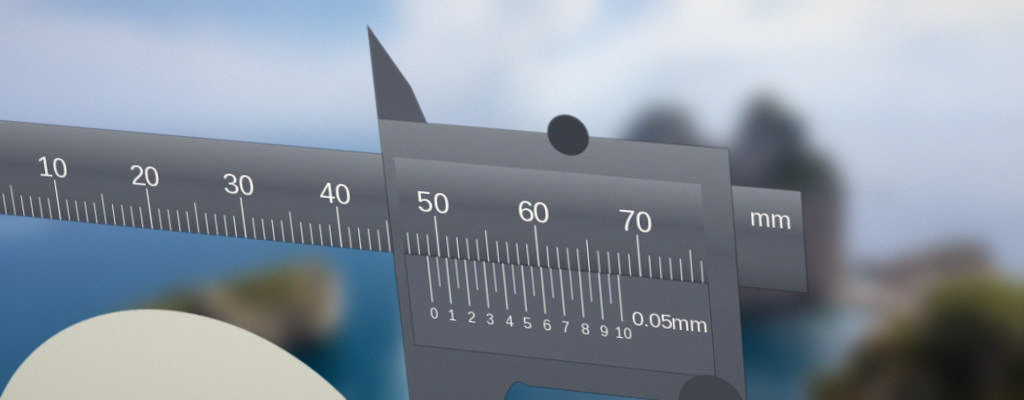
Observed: 48.8 mm
